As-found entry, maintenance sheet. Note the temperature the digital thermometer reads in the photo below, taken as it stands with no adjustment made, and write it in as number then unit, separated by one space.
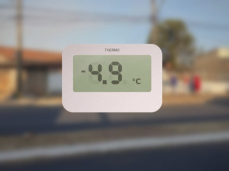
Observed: -4.9 °C
